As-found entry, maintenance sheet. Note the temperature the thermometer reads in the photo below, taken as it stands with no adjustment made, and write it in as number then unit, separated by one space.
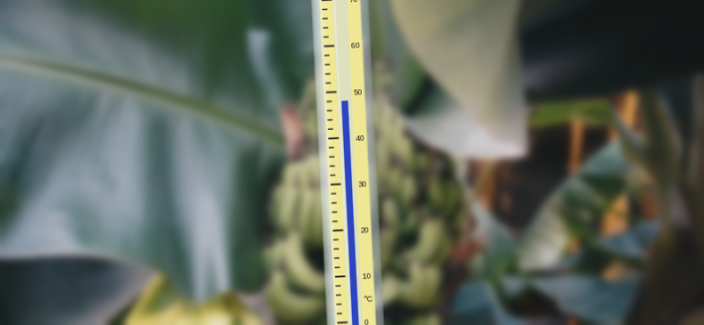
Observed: 48 °C
